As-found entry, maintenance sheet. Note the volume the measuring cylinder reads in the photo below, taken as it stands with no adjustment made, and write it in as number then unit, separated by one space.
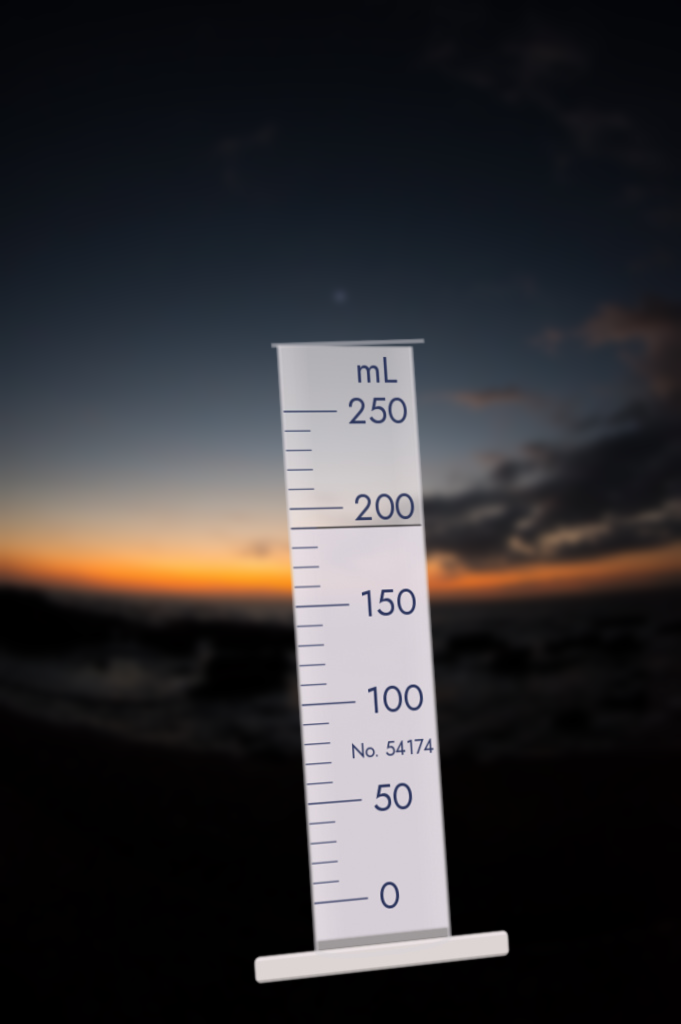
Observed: 190 mL
